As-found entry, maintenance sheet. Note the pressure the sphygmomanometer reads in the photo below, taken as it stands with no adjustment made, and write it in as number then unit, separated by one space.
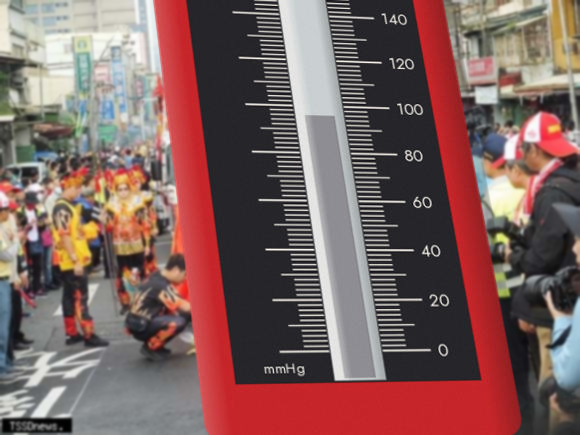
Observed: 96 mmHg
